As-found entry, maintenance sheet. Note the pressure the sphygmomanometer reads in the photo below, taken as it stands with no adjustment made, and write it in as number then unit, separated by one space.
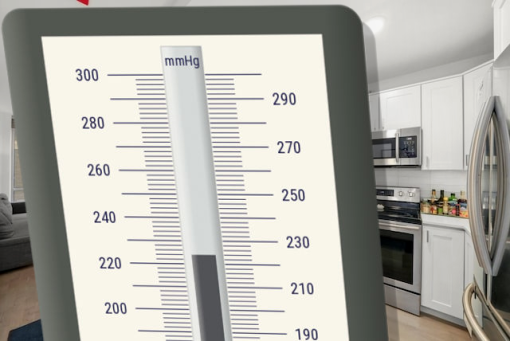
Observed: 224 mmHg
